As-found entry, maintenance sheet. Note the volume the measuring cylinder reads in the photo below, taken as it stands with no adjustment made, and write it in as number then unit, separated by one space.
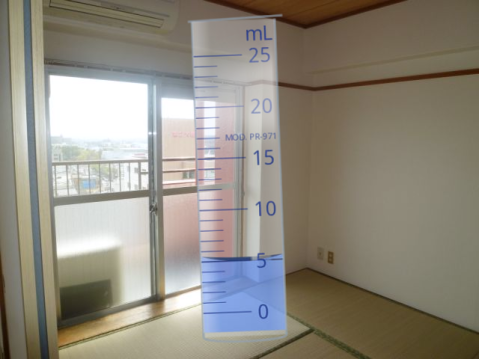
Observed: 5 mL
